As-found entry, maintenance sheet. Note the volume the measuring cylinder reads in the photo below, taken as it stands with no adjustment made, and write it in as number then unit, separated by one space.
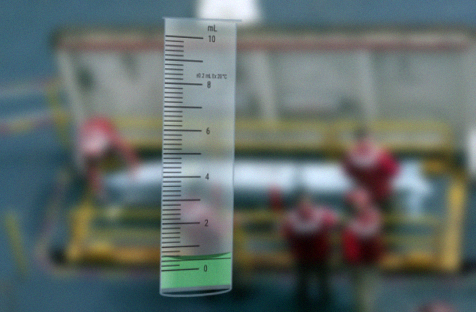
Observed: 0.4 mL
